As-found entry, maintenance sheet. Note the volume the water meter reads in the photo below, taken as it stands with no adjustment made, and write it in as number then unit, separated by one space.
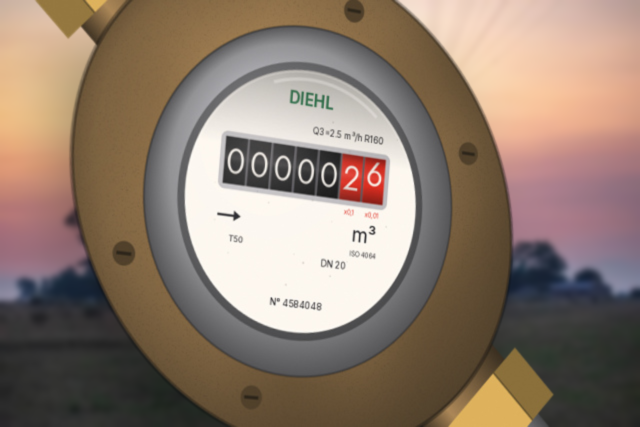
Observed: 0.26 m³
